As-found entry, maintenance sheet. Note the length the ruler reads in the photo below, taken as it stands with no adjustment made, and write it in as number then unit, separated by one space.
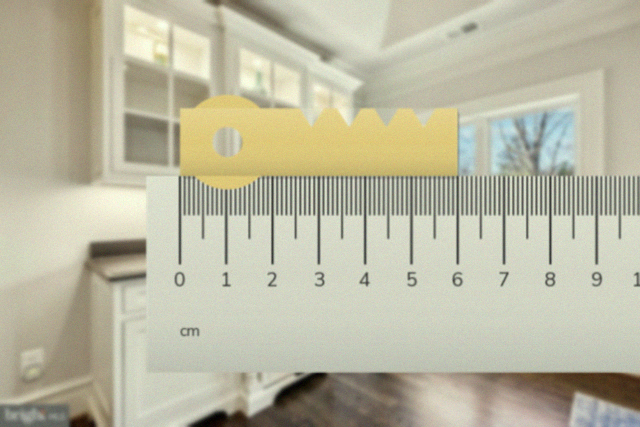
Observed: 6 cm
